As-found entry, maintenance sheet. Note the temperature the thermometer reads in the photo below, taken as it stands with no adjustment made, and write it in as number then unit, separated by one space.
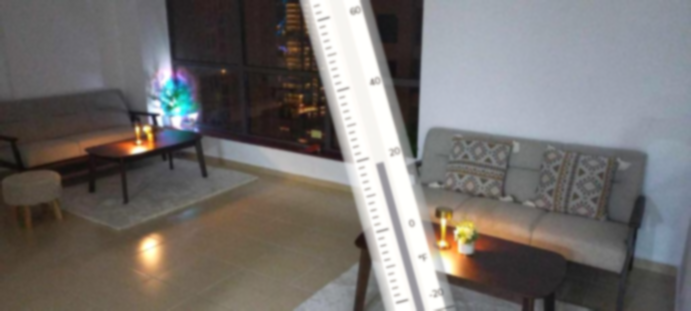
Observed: 18 °F
